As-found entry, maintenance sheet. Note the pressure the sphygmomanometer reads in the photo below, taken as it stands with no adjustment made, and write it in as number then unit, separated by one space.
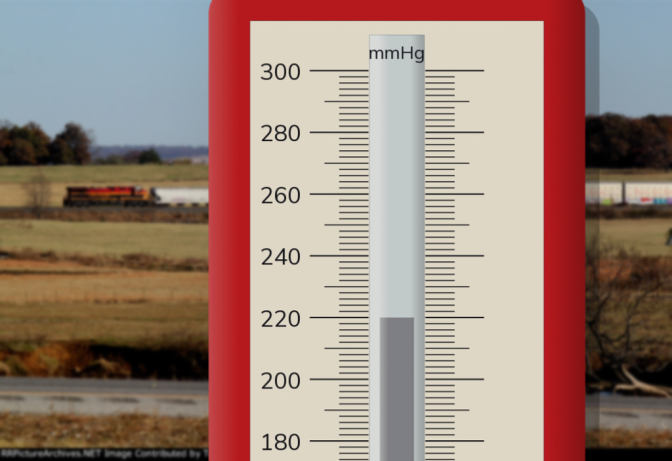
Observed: 220 mmHg
